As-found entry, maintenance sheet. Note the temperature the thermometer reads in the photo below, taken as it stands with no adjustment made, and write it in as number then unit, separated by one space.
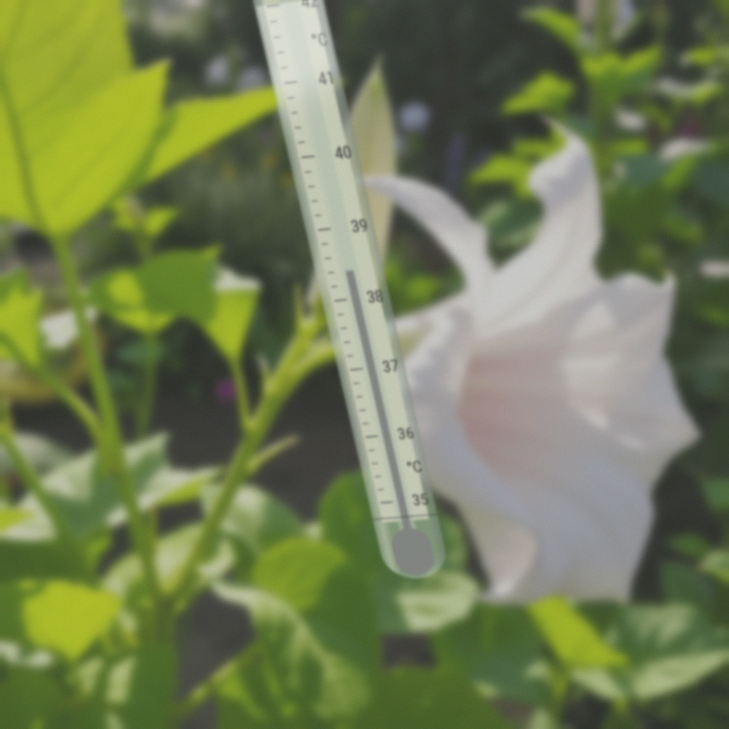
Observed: 38.4 °C
